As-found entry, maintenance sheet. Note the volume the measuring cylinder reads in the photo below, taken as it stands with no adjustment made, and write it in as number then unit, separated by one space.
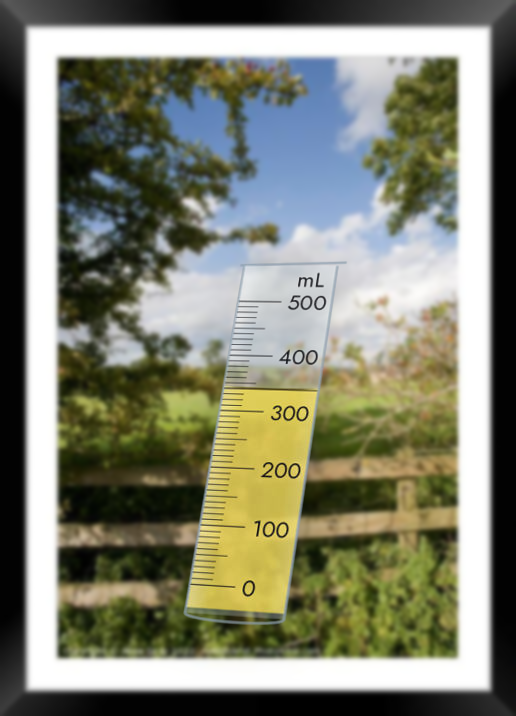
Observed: 340 mL
